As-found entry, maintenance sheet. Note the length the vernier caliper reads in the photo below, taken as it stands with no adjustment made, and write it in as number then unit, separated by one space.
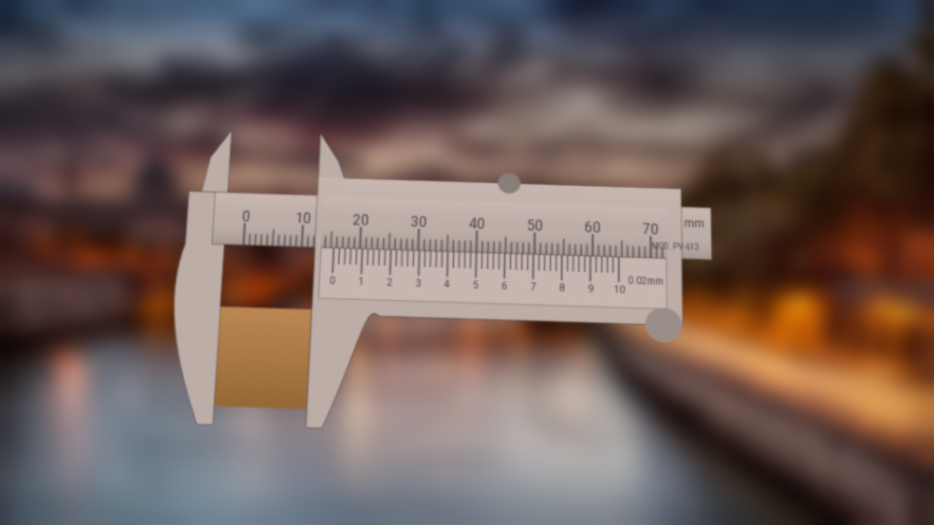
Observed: 15.5 mm
